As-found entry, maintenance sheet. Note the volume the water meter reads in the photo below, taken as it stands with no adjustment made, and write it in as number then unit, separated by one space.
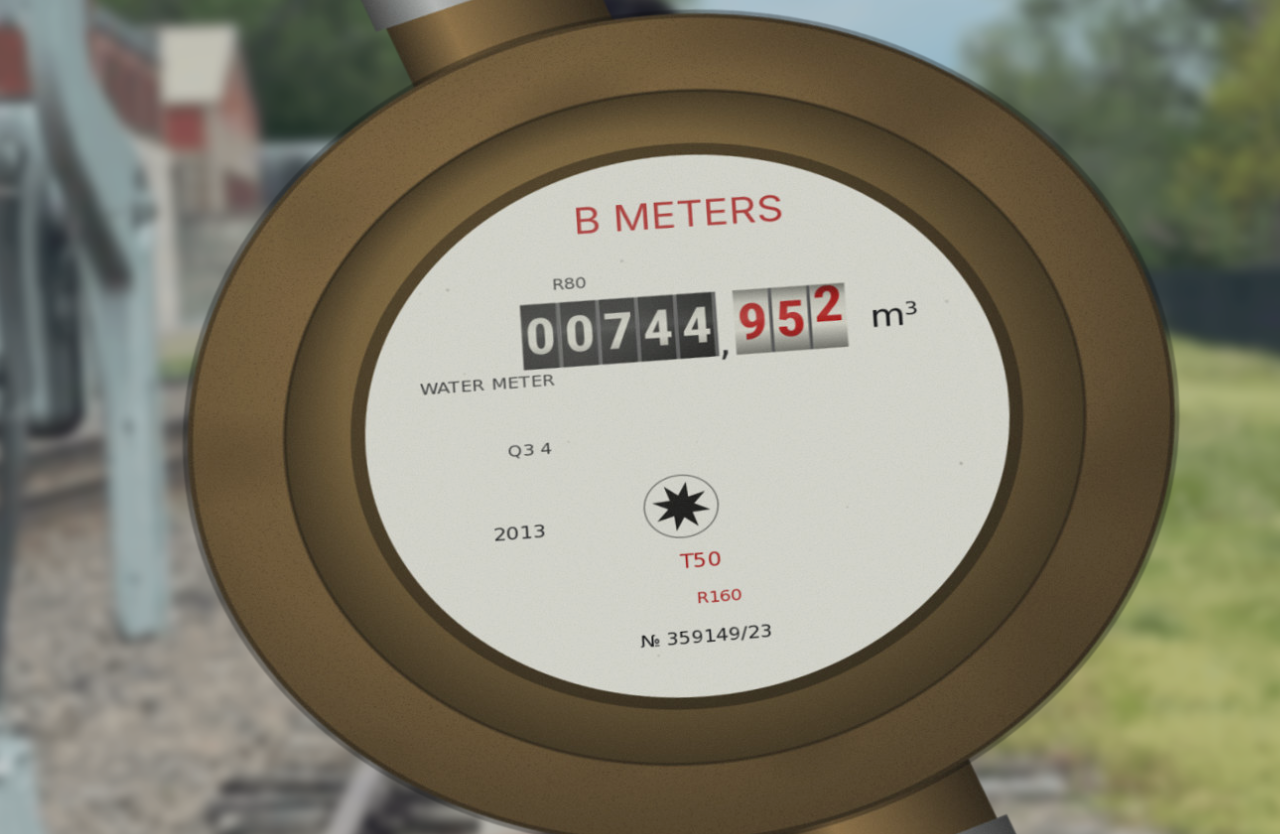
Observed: 744.952 m³
